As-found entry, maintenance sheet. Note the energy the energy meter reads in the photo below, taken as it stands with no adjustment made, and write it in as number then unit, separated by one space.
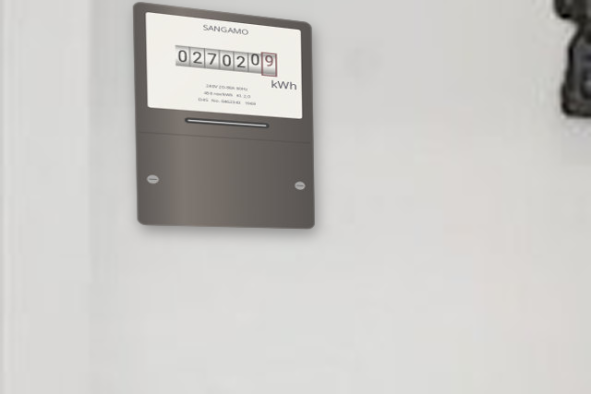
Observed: 27020.9 kWh
